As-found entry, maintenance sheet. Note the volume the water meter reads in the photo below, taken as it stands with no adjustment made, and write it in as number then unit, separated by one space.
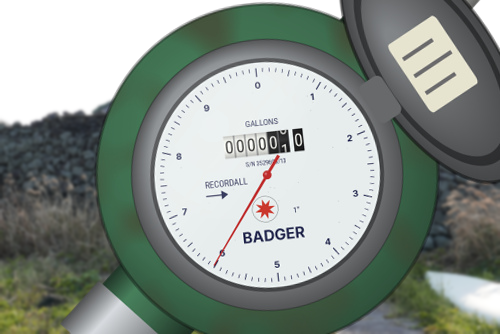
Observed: 6.0 gal
